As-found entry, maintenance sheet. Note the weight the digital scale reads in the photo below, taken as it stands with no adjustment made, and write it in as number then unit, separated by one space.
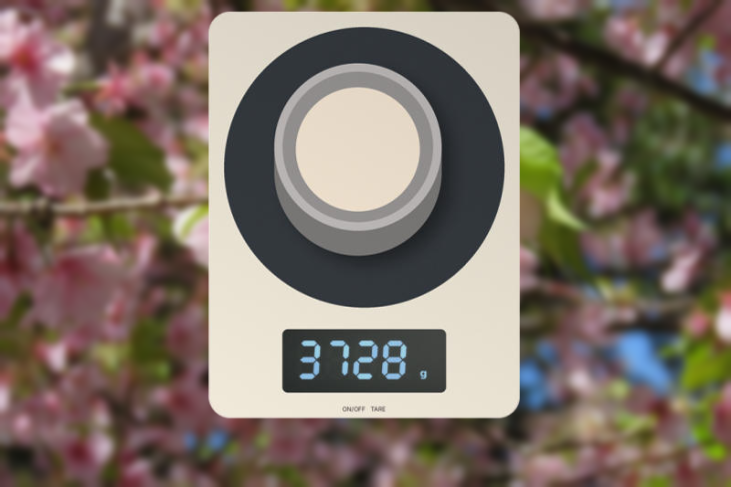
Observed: 3728 g
